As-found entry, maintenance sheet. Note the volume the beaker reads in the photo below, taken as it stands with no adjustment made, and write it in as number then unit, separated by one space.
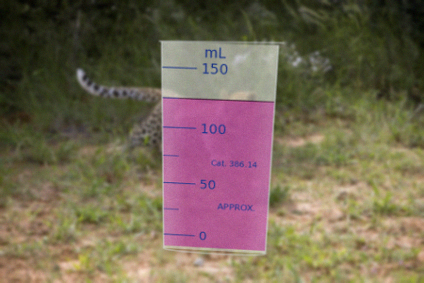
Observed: 125 mL
